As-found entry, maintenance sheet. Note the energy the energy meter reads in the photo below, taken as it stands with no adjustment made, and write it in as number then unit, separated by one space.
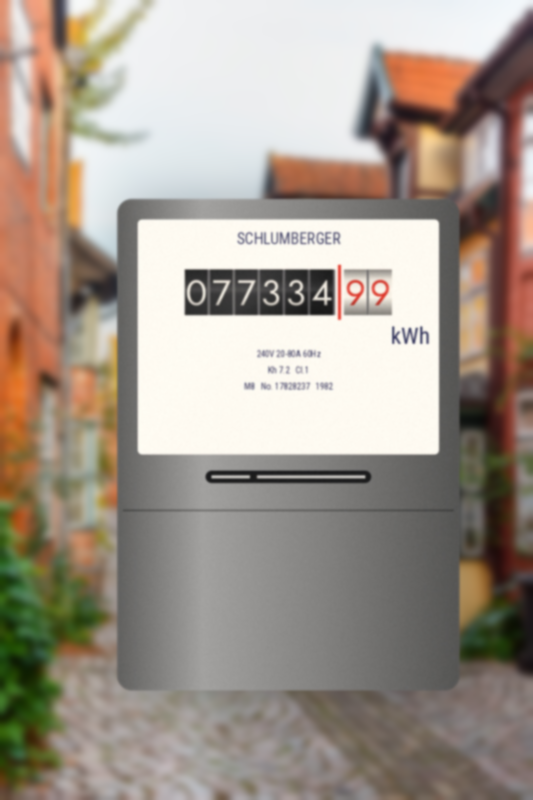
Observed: 77334.99 kWh
